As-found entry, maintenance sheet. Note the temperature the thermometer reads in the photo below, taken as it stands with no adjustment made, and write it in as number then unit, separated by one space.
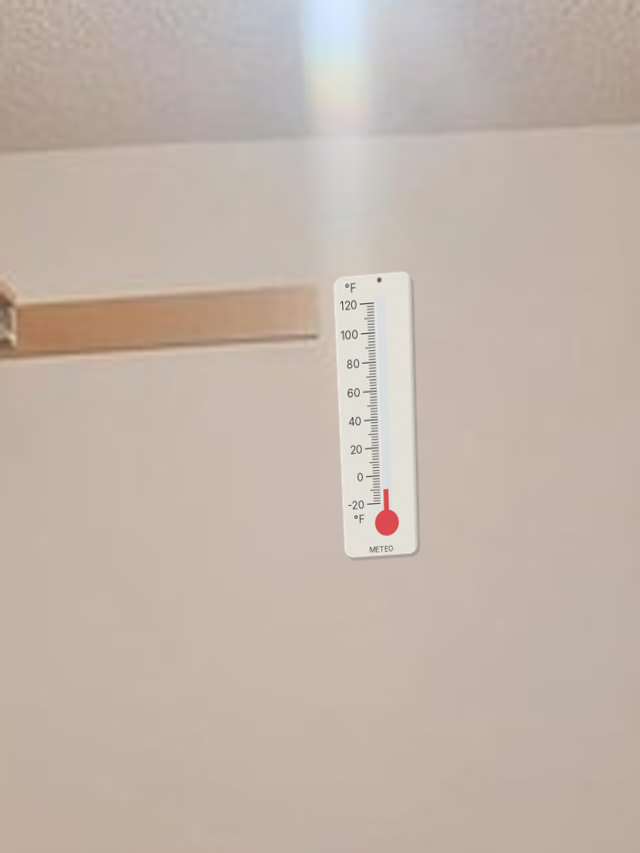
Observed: -10 °F
